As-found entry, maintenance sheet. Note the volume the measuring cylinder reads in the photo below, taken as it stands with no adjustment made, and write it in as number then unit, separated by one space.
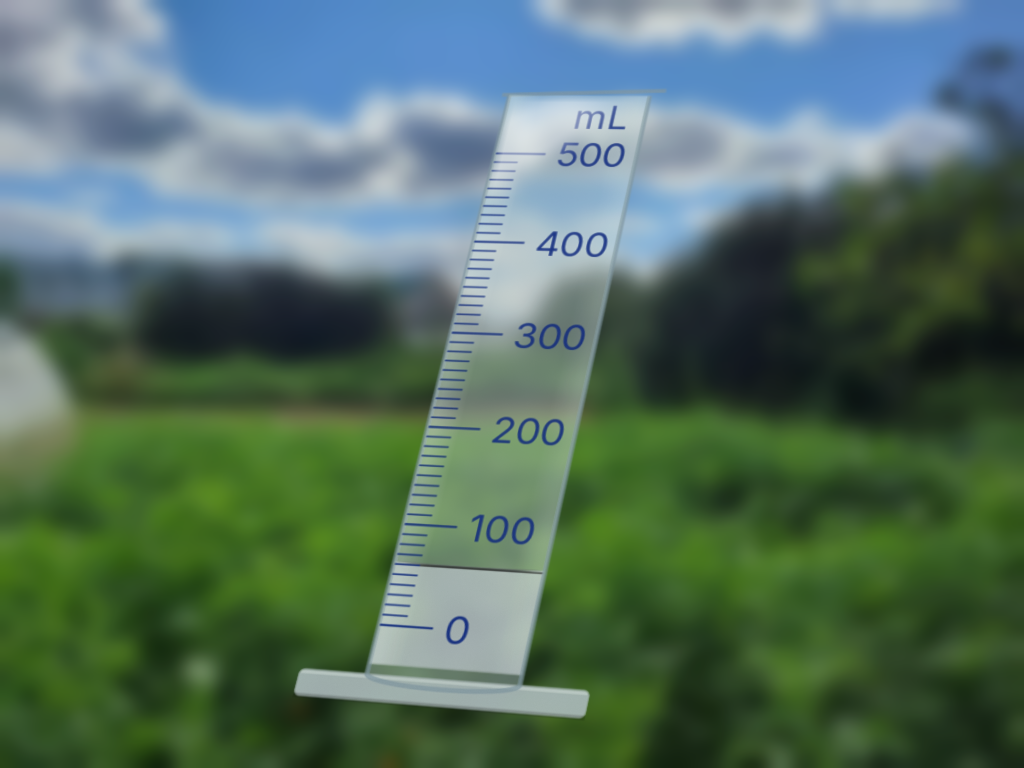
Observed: 60 mL
